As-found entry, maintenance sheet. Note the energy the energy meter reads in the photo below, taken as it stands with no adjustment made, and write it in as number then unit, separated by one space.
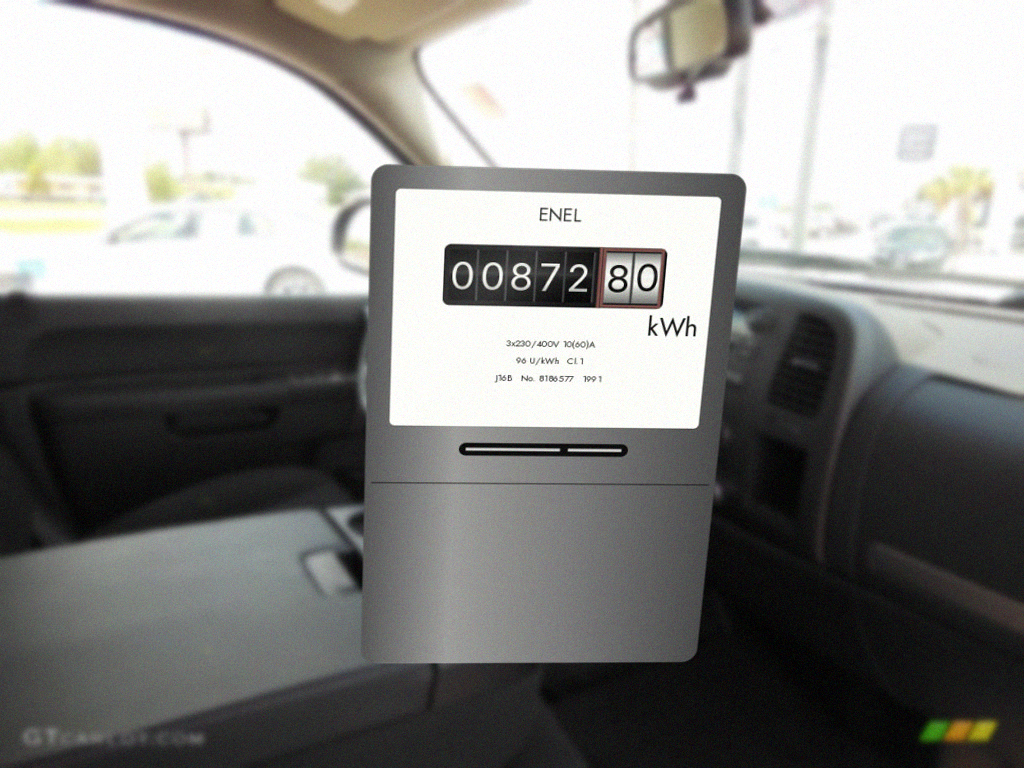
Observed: 872.80 kWh
